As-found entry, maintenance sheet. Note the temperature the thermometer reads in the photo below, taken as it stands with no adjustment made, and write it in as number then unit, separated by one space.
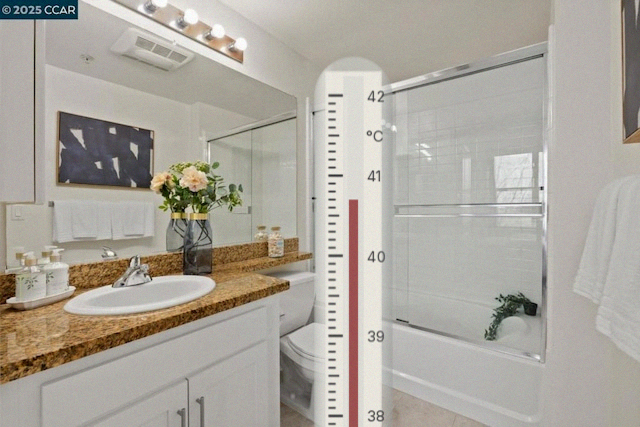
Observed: 40.7 °C
